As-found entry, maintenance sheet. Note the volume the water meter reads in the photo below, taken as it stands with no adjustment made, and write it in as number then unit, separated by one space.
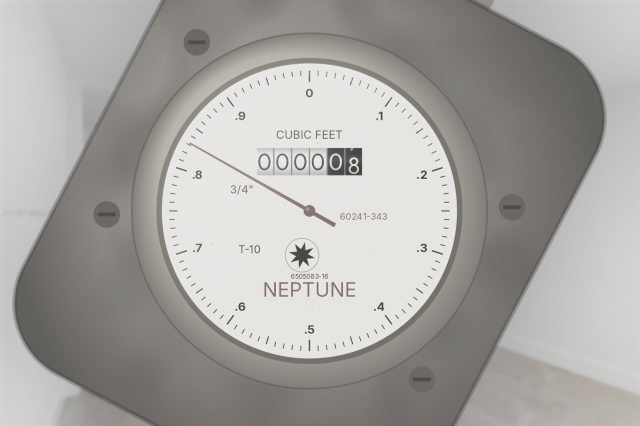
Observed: 7.83 ft³
